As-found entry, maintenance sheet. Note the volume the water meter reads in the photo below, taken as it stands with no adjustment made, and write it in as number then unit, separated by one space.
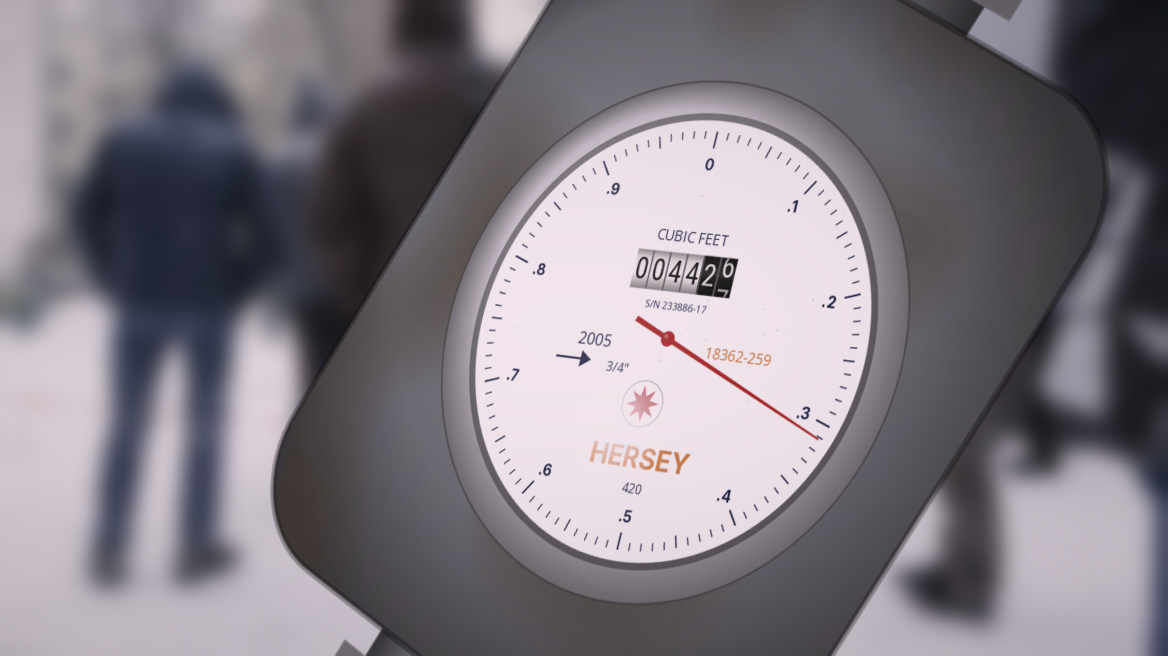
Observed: 4426.31 ft³
